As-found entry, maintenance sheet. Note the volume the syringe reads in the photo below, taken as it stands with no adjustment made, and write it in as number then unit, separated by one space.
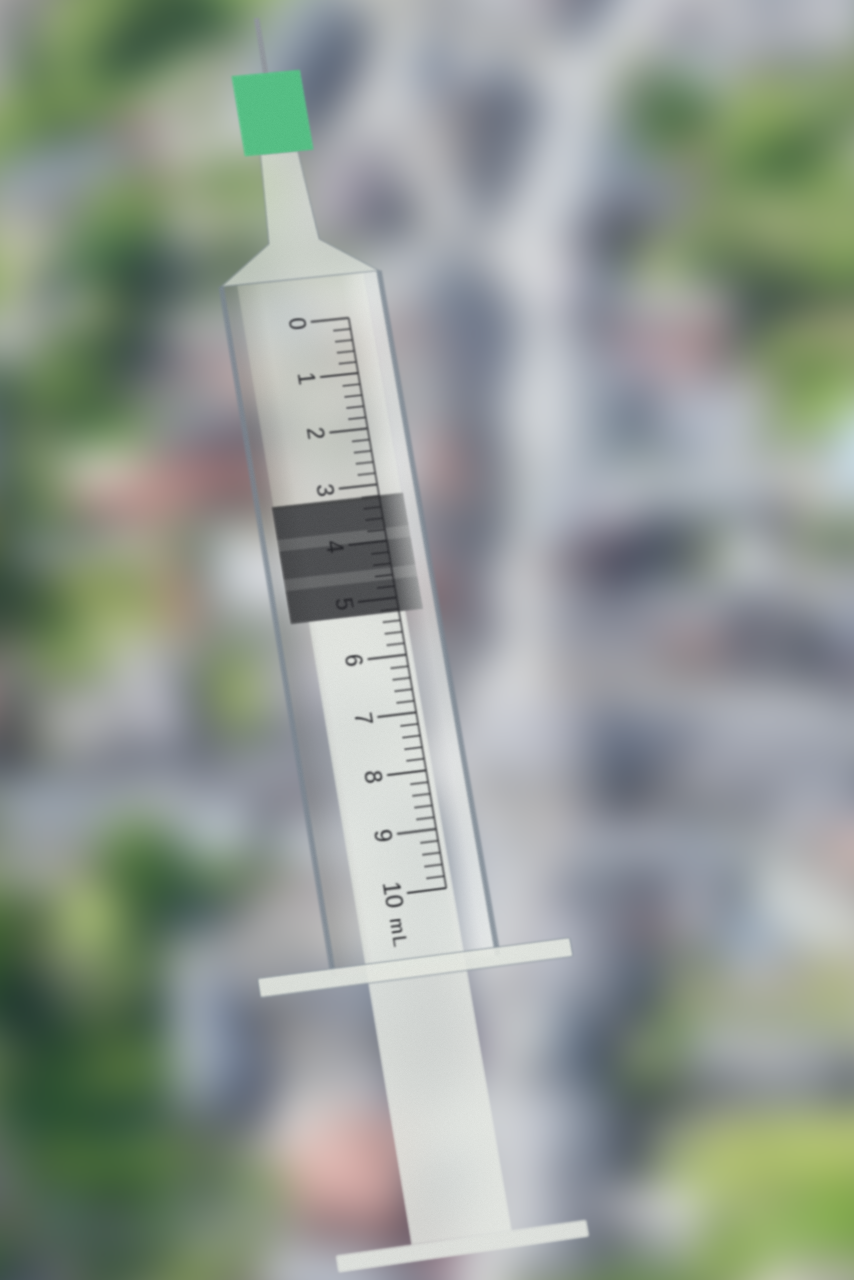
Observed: 3.2 mL
